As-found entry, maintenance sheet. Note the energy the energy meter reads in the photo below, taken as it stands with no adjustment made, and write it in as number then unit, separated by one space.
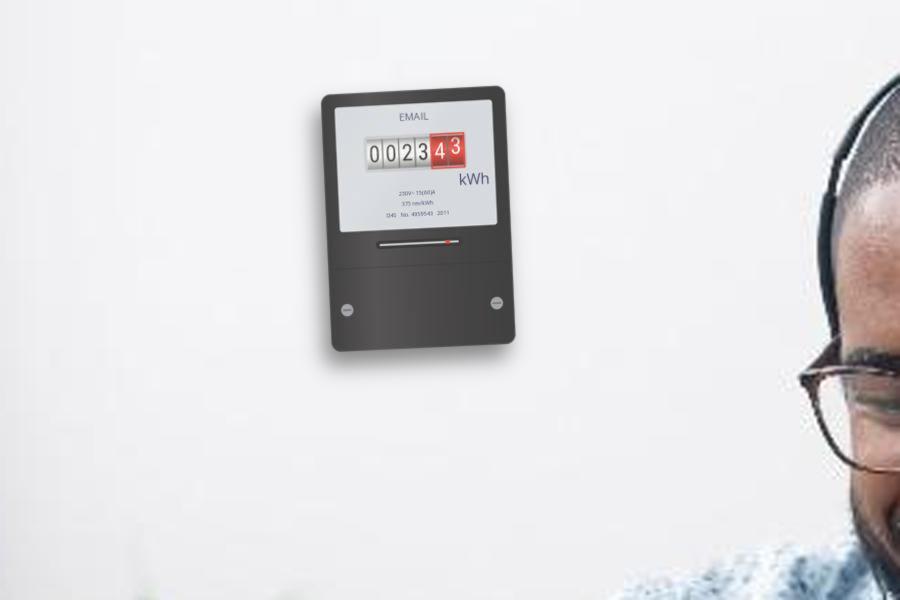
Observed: 23.43 kWh
